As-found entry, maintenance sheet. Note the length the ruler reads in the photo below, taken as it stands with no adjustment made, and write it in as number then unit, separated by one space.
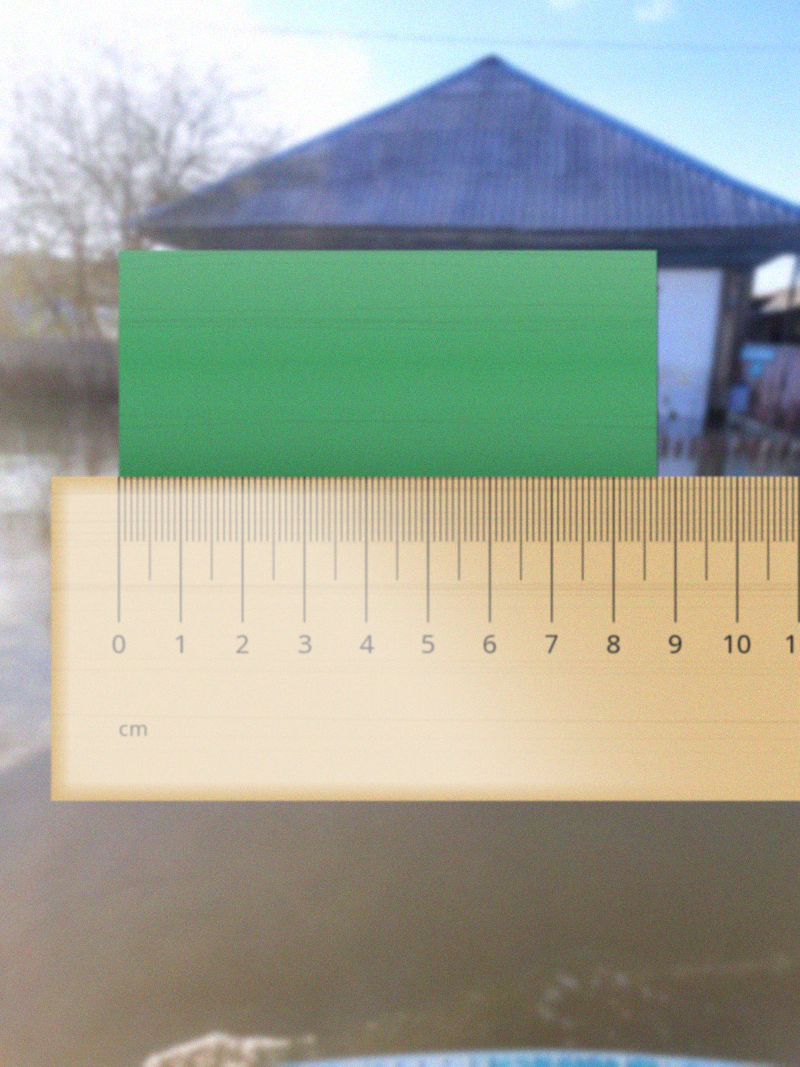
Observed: 8.7 cm
